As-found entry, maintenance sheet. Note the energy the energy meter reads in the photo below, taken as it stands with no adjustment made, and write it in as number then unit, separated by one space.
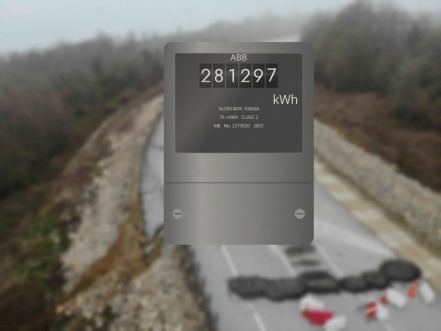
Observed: 281297 kWh
